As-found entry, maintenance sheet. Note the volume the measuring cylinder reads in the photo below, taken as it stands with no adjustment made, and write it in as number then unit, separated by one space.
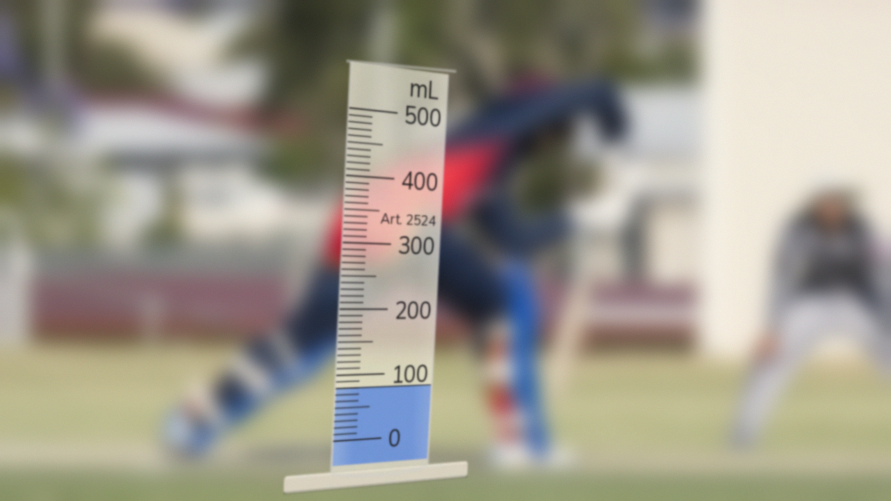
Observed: 80 mL
